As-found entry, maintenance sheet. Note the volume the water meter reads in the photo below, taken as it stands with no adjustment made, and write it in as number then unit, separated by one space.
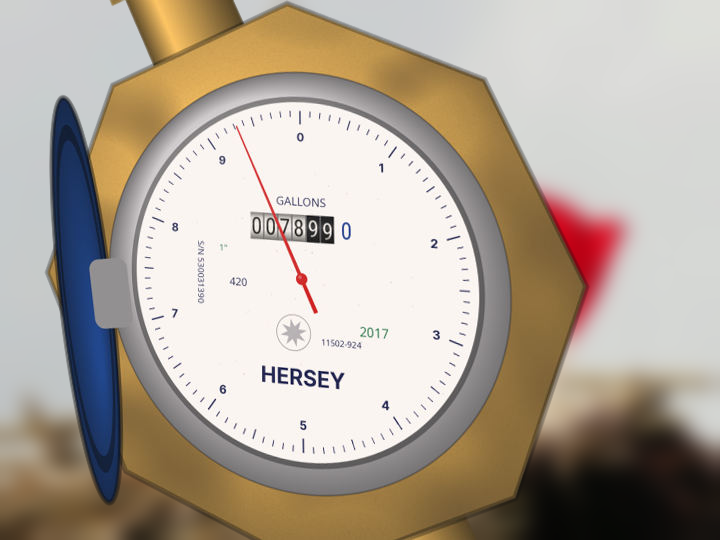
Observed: 78989.3 gal
